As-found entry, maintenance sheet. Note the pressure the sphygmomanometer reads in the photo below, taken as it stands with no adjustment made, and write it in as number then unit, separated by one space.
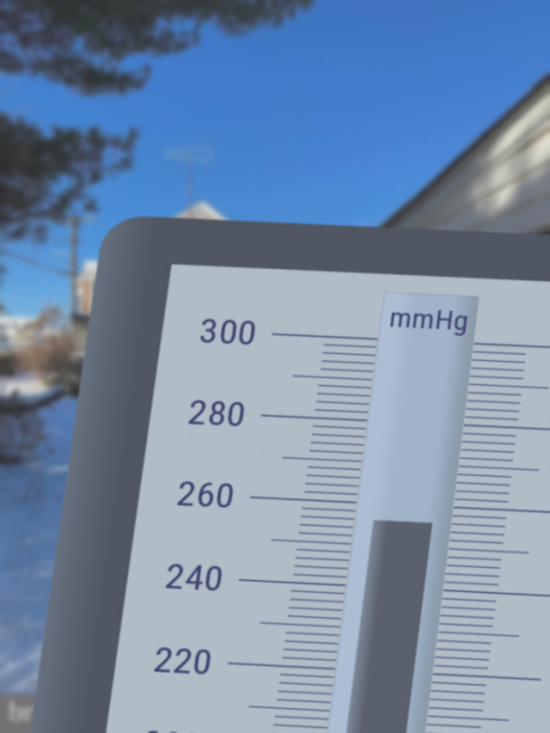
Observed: 256 mmHg
